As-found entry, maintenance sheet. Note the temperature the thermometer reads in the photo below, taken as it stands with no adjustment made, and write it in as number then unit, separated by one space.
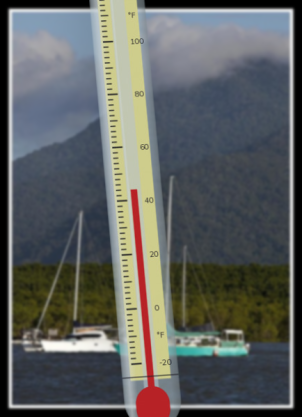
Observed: 44 °F
